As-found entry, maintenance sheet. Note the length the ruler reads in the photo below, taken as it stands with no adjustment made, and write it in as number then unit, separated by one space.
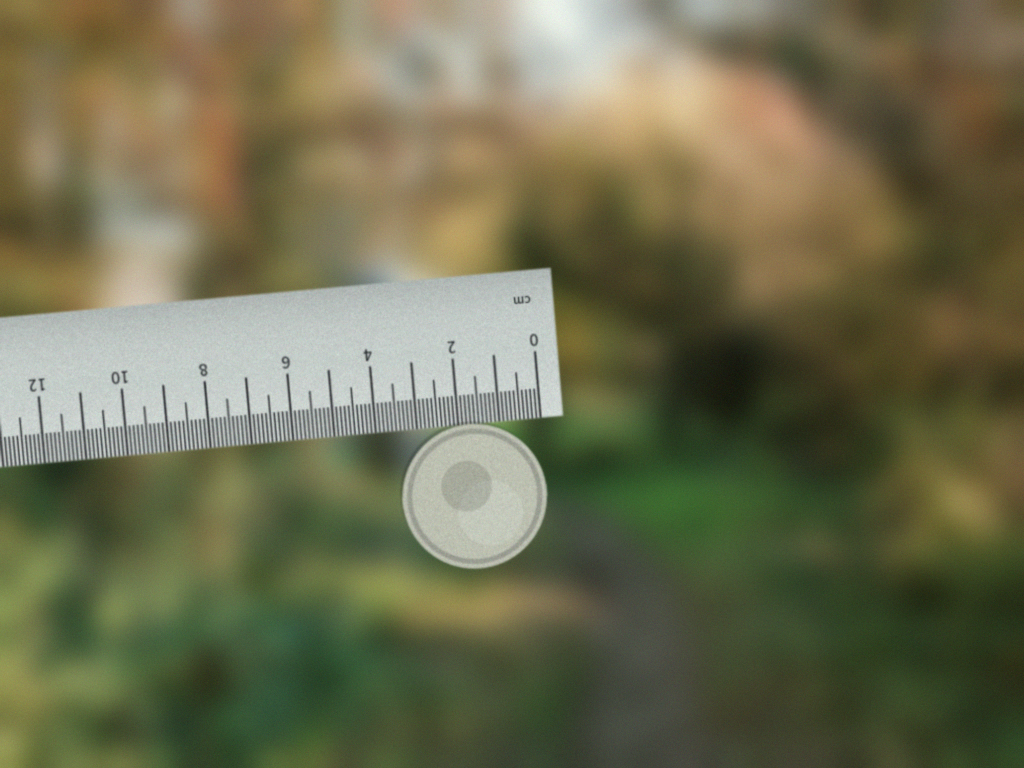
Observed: 3.5 cm
